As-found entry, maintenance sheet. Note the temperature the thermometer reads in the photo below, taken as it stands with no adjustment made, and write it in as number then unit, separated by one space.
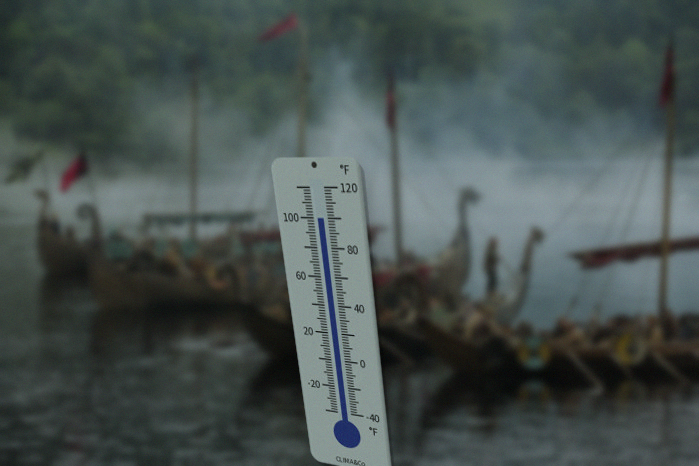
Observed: 100 °F
